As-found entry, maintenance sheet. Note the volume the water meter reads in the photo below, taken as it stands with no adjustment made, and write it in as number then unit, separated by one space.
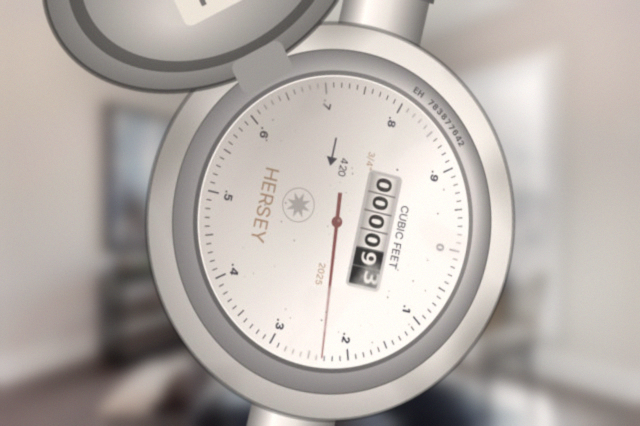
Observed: 93.23 ft³
